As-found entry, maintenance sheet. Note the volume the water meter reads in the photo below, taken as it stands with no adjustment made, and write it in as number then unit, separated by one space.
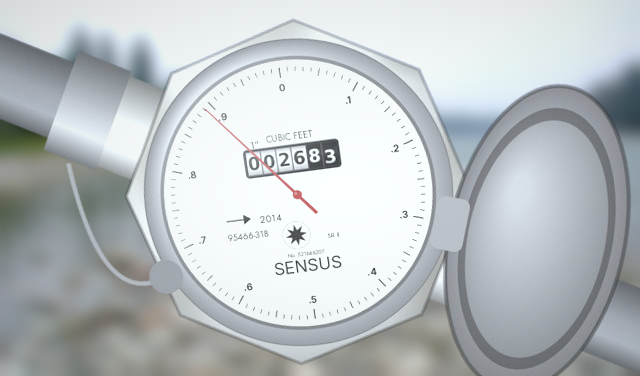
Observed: 2682.89 ft³
